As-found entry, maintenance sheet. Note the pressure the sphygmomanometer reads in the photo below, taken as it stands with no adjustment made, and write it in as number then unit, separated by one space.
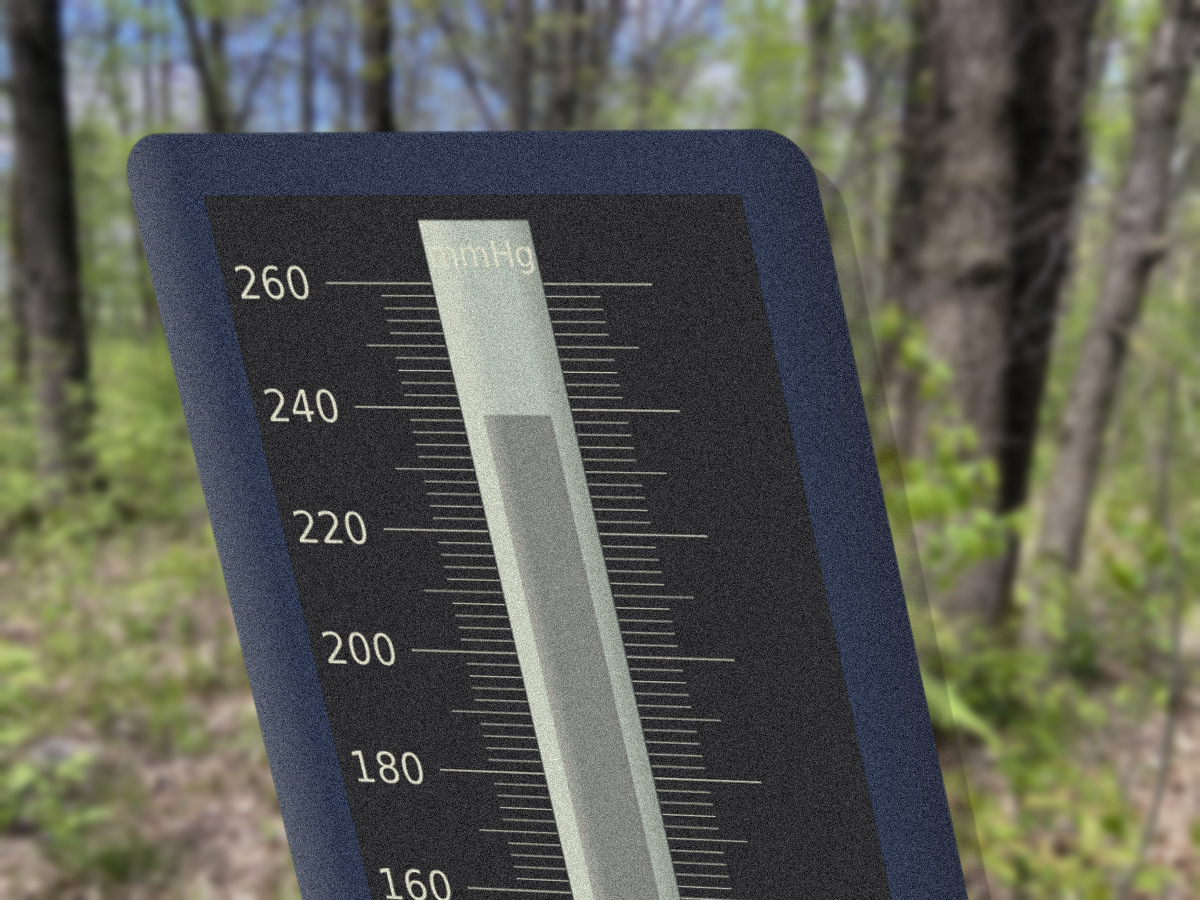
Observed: 239 mmHg
